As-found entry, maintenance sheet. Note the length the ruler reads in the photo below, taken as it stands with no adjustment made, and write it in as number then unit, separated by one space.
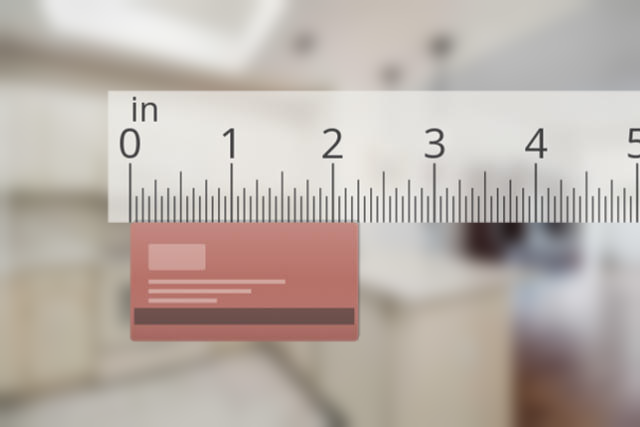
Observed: 2.25 in
